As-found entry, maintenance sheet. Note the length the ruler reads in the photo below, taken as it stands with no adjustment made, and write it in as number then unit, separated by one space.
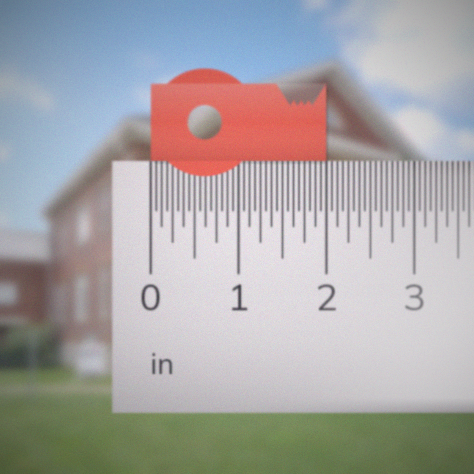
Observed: 2 in
